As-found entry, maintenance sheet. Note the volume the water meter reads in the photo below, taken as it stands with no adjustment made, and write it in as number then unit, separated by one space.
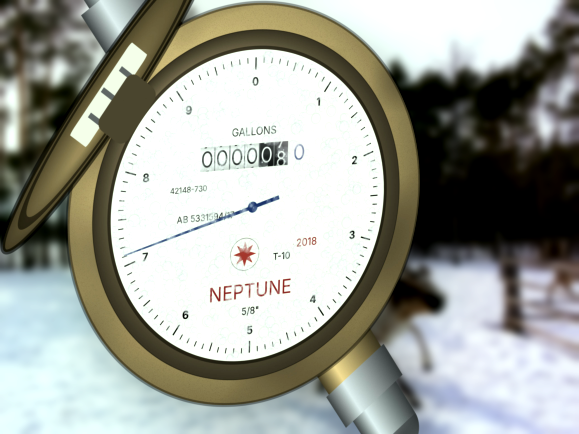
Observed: 77.1 gal
